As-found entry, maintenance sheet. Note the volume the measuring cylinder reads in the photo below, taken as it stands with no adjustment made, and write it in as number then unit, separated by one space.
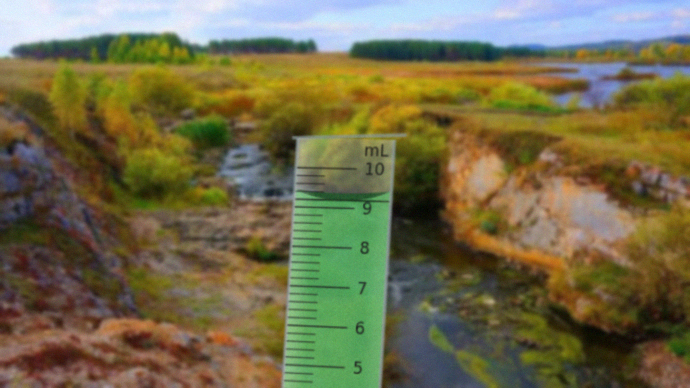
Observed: 9.2 mL
